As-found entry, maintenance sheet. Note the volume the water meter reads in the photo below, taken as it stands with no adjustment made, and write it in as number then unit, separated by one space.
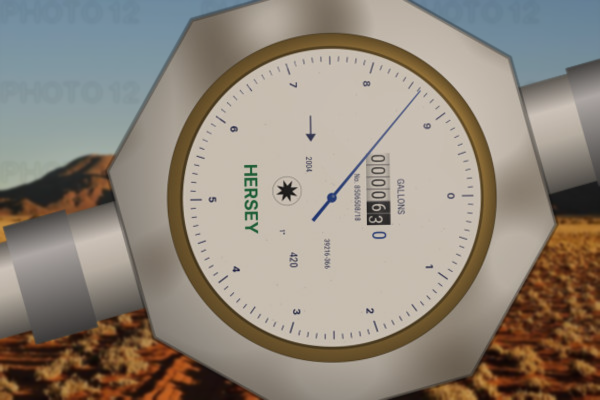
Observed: 628.6 gal
